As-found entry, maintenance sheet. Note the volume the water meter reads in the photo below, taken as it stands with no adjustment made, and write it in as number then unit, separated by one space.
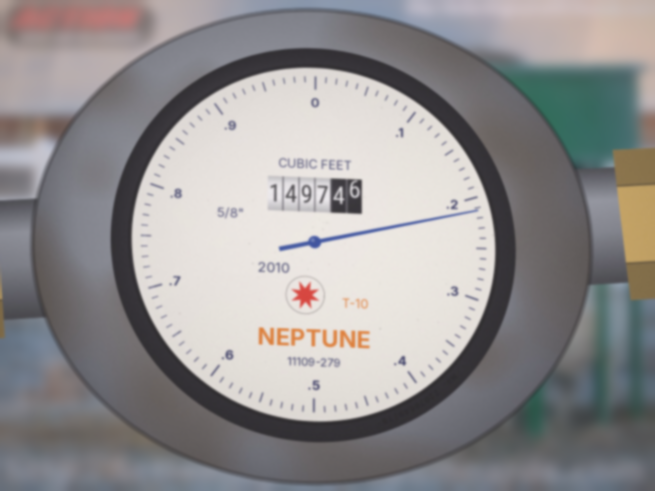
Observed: 149746.21 ft³
